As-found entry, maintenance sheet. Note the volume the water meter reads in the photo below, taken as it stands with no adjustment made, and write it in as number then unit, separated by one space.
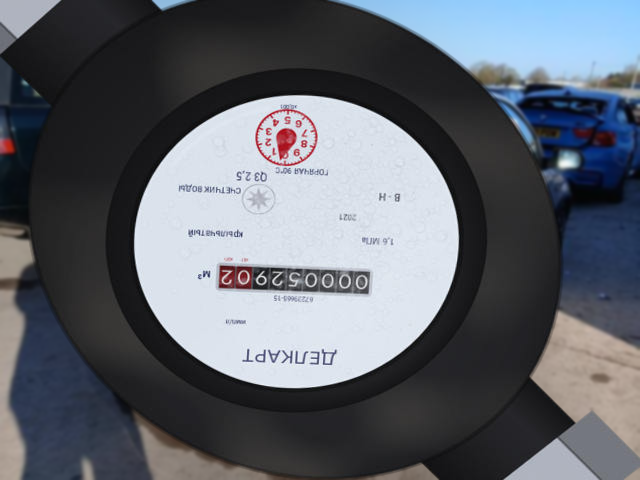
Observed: 529.020 m³
